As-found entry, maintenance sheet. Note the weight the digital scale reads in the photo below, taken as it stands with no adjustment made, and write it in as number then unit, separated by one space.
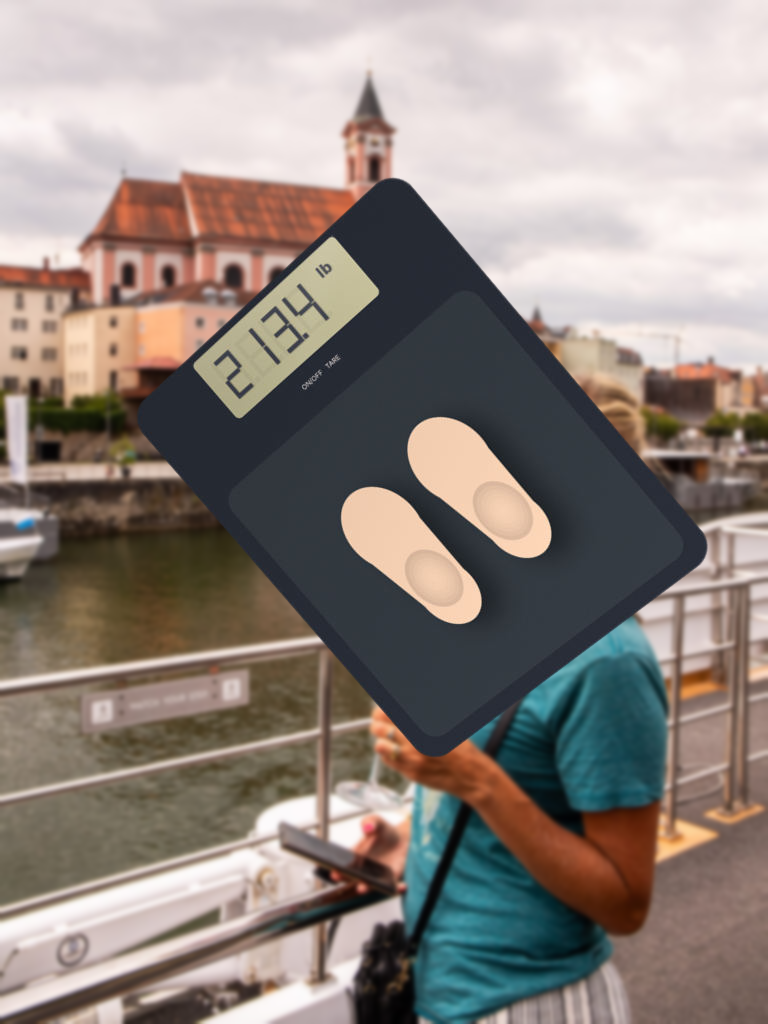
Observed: 213.4 lb
